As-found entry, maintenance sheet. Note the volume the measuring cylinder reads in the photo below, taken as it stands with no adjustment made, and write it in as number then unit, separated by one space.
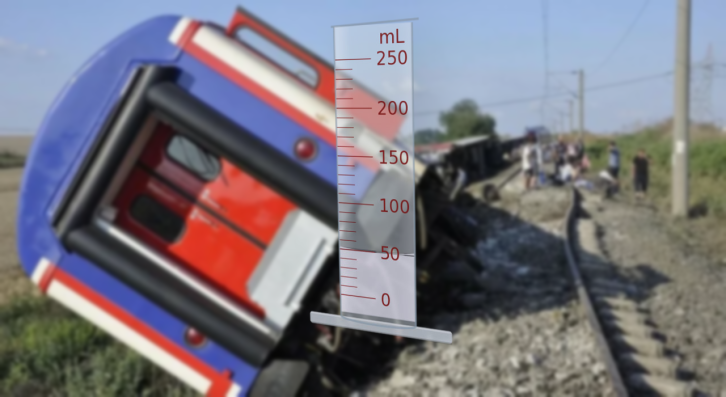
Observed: 50 mL
